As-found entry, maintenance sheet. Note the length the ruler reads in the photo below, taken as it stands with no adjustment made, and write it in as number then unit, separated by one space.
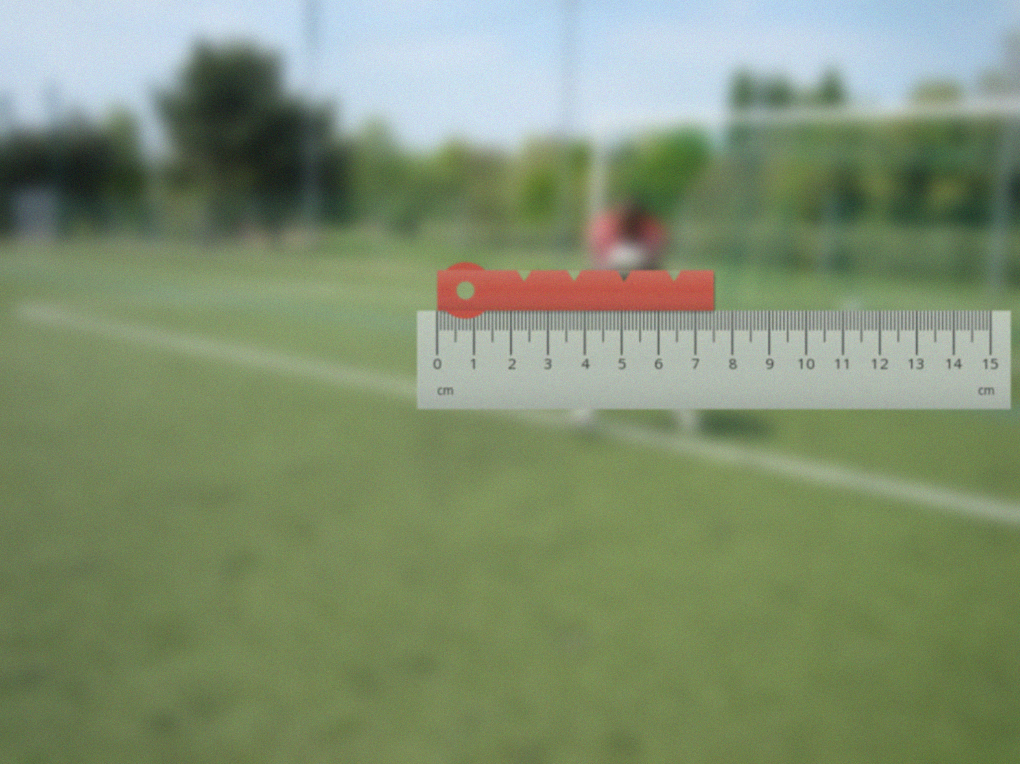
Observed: 7.5 cm
